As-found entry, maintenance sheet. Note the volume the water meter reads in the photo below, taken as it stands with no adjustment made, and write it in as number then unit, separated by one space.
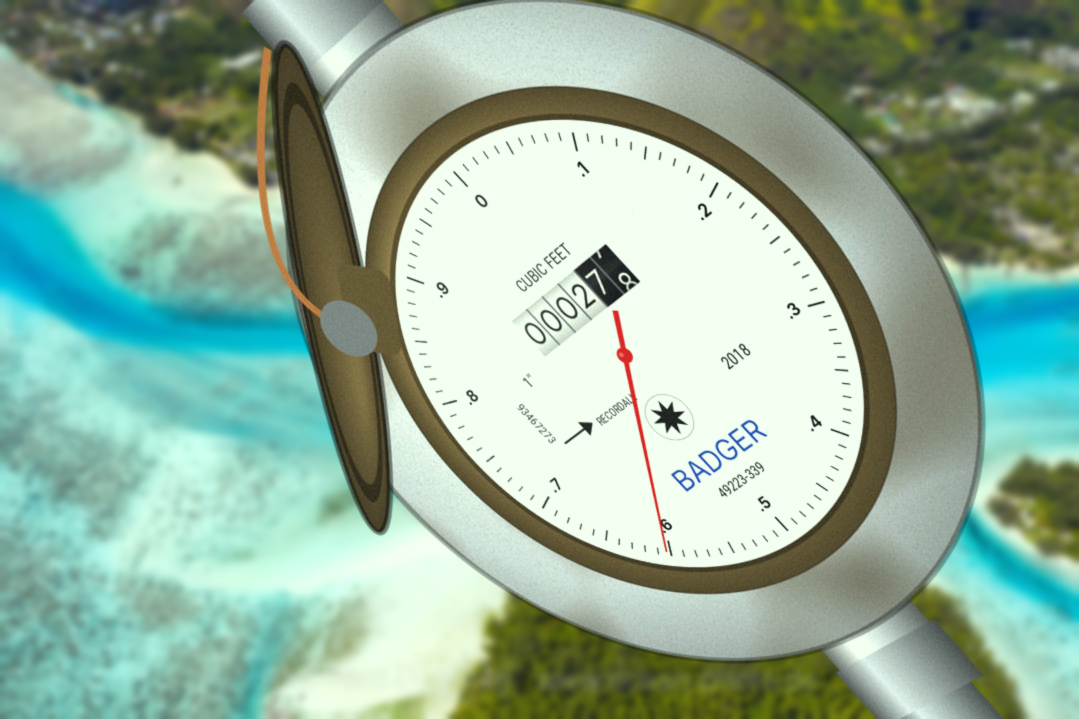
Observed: 277.60 ft³
